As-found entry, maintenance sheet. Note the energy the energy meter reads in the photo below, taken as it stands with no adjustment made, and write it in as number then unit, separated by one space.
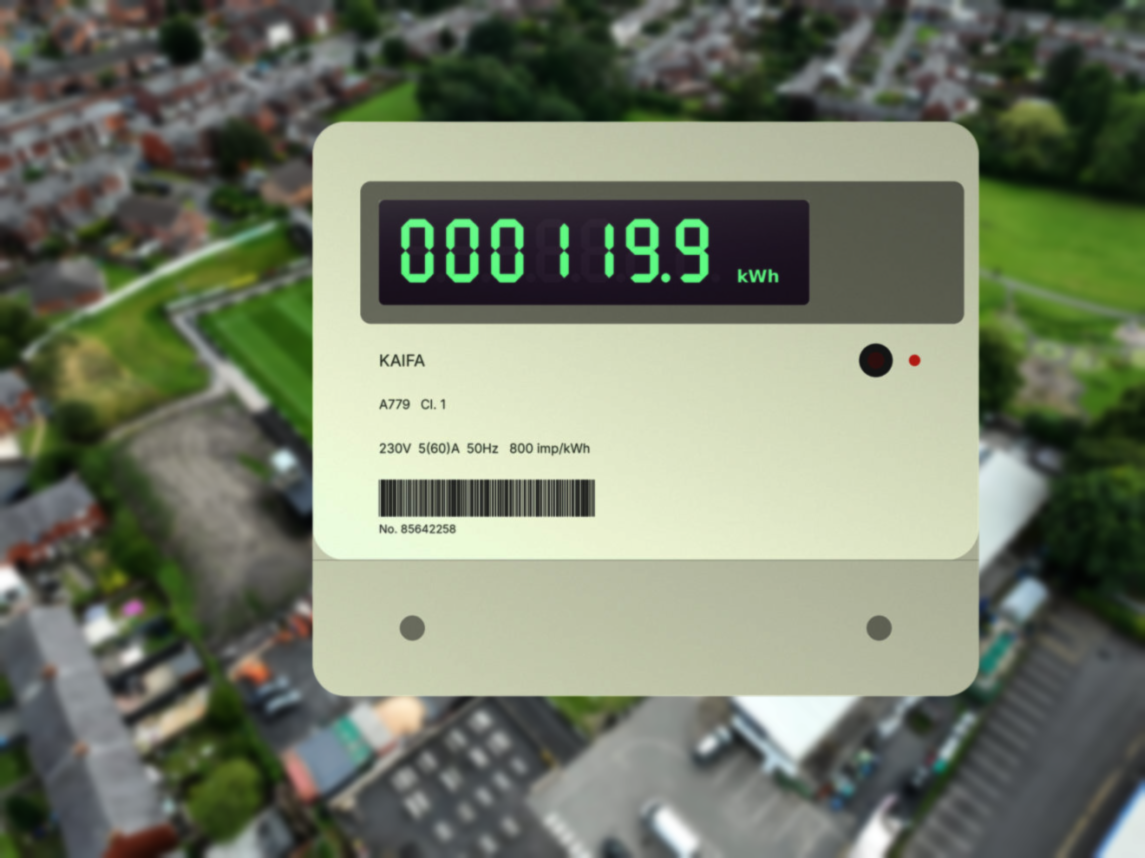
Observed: 119.9 kWh
